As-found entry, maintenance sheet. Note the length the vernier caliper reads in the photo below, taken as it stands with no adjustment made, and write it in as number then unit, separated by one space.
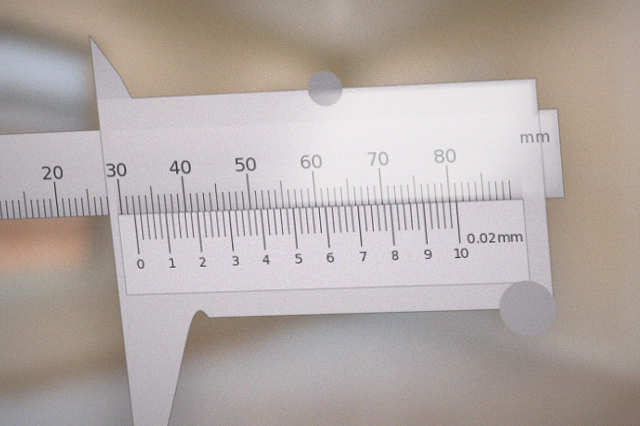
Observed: 32.0 mm
